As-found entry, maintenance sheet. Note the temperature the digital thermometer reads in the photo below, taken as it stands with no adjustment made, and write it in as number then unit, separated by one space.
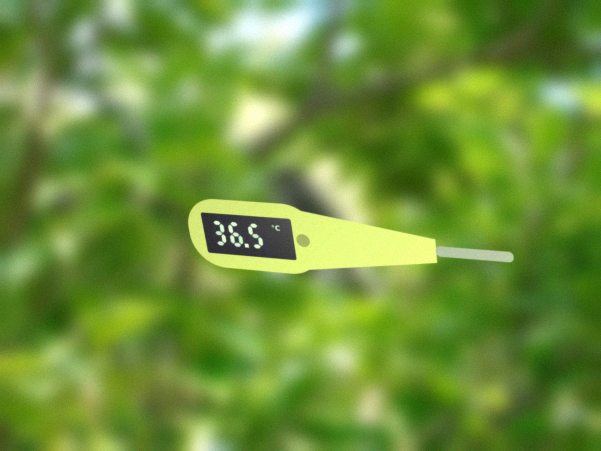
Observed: 36.5 °C
